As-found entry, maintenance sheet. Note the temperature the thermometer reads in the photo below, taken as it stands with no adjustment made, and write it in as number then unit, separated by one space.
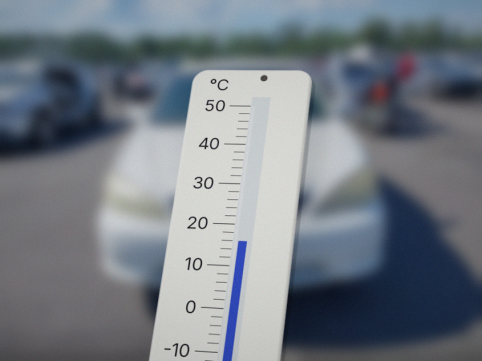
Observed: 16 °C
